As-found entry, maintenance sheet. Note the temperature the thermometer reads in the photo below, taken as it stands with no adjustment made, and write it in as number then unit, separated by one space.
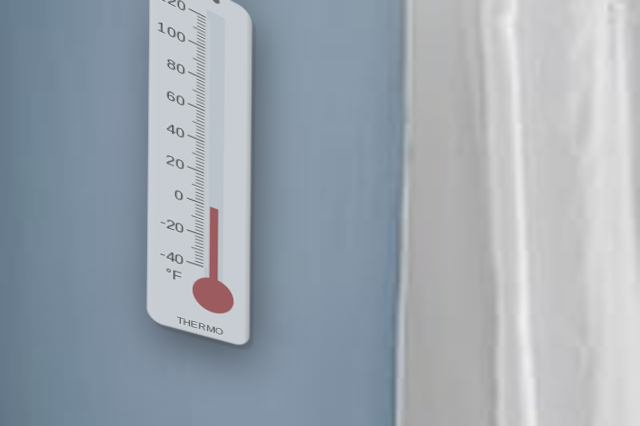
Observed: 0 °F
